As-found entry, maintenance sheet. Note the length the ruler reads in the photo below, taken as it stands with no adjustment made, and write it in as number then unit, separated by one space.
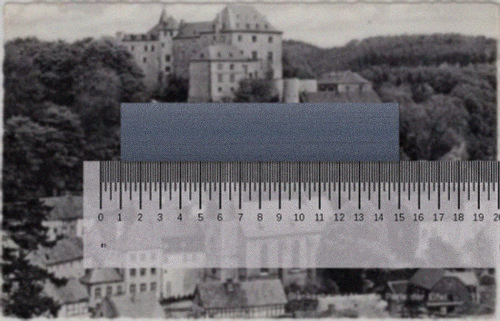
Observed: 14 in
